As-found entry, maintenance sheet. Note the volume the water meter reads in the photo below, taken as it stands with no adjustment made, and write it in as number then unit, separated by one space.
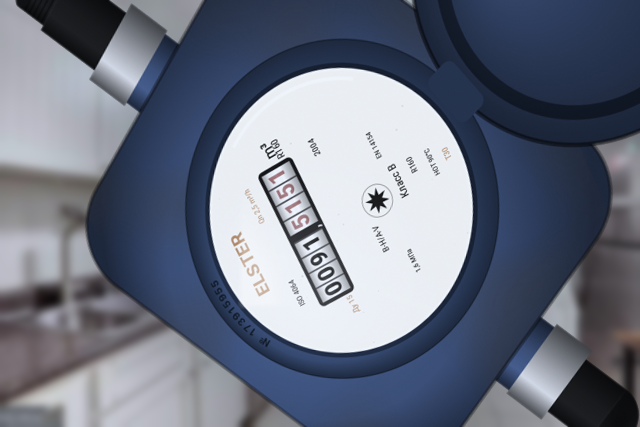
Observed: 91.5151 m³
